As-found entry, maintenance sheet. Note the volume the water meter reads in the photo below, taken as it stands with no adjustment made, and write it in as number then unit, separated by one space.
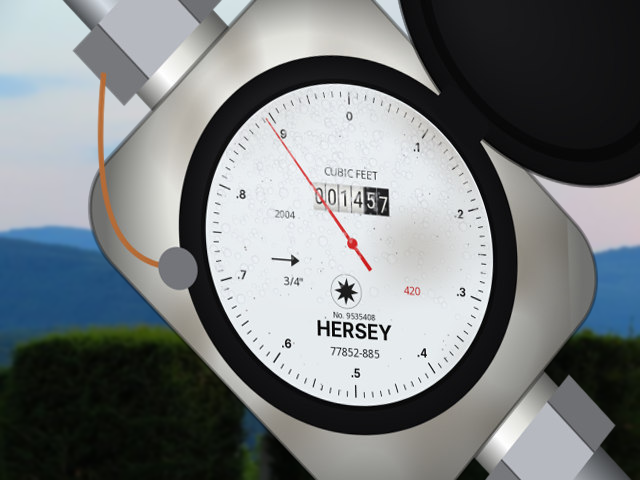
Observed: 1456.89 ft³
